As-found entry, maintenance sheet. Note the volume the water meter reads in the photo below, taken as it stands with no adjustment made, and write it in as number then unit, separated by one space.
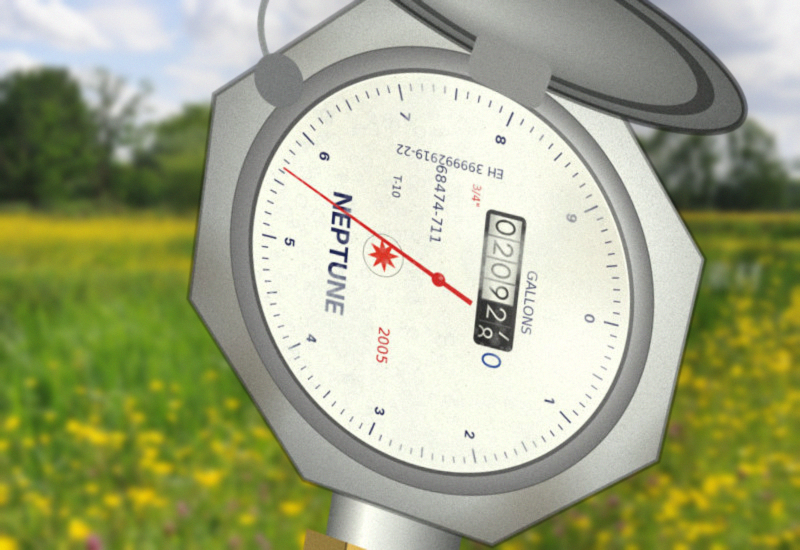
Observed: 209275.6 gal
